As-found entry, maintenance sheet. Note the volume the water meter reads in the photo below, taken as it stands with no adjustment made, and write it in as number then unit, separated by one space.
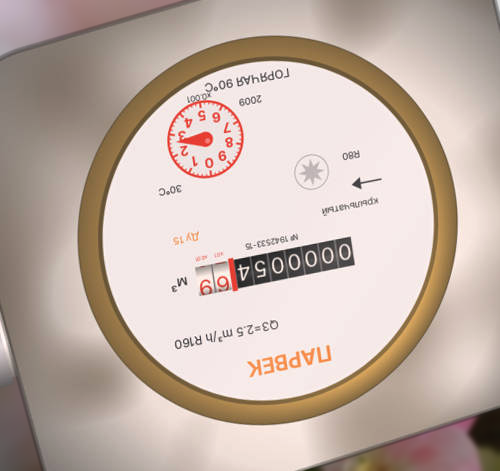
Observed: 54.692 m³
